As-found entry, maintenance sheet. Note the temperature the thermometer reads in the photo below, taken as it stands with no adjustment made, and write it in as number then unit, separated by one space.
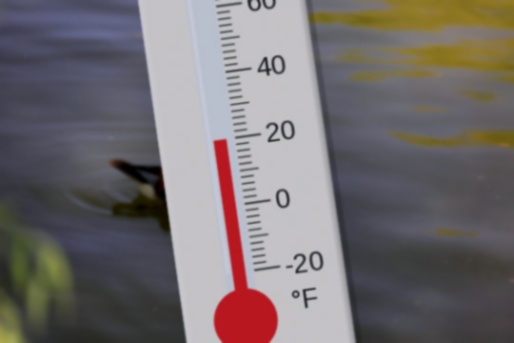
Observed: 20 °F
